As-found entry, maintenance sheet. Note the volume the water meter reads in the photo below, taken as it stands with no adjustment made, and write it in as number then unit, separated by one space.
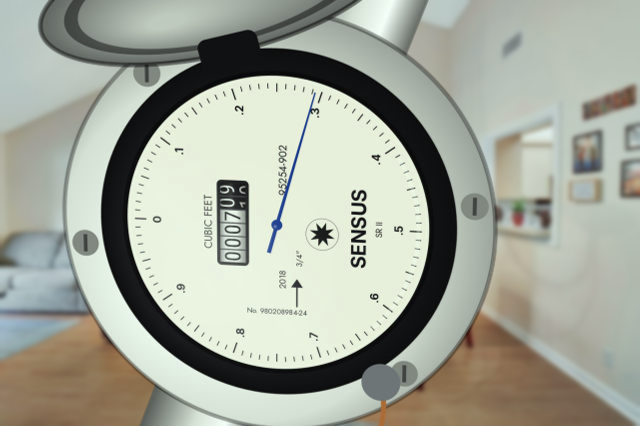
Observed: 709.29 ft³
